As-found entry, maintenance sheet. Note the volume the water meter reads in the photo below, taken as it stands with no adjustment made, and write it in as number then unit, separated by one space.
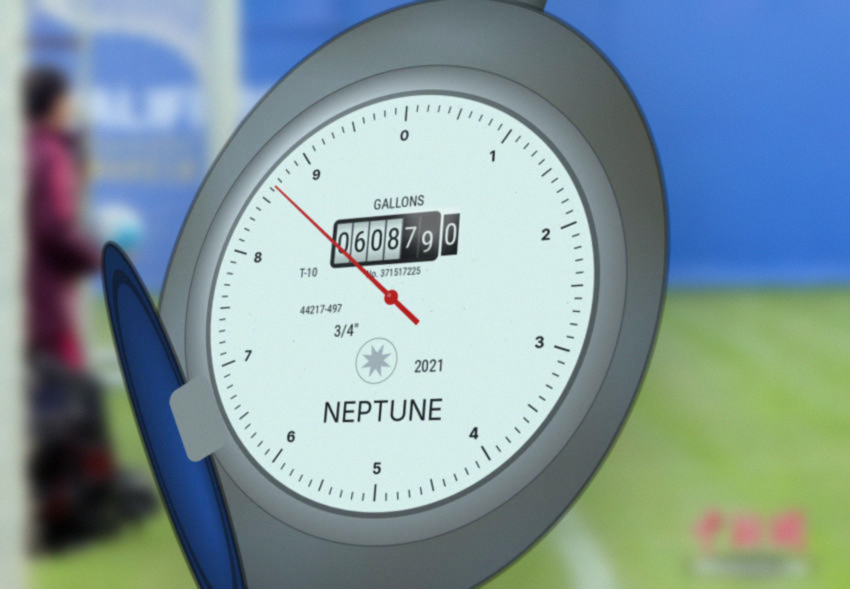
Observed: 608788.6 gal
